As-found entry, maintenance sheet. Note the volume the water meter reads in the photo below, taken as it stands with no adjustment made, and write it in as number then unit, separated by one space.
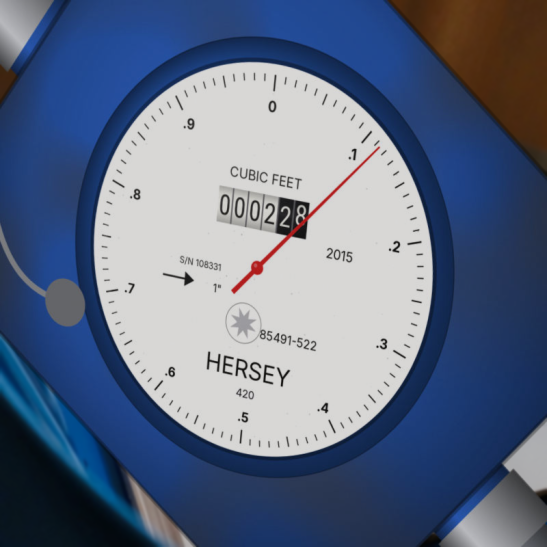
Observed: 228.11 ft³
